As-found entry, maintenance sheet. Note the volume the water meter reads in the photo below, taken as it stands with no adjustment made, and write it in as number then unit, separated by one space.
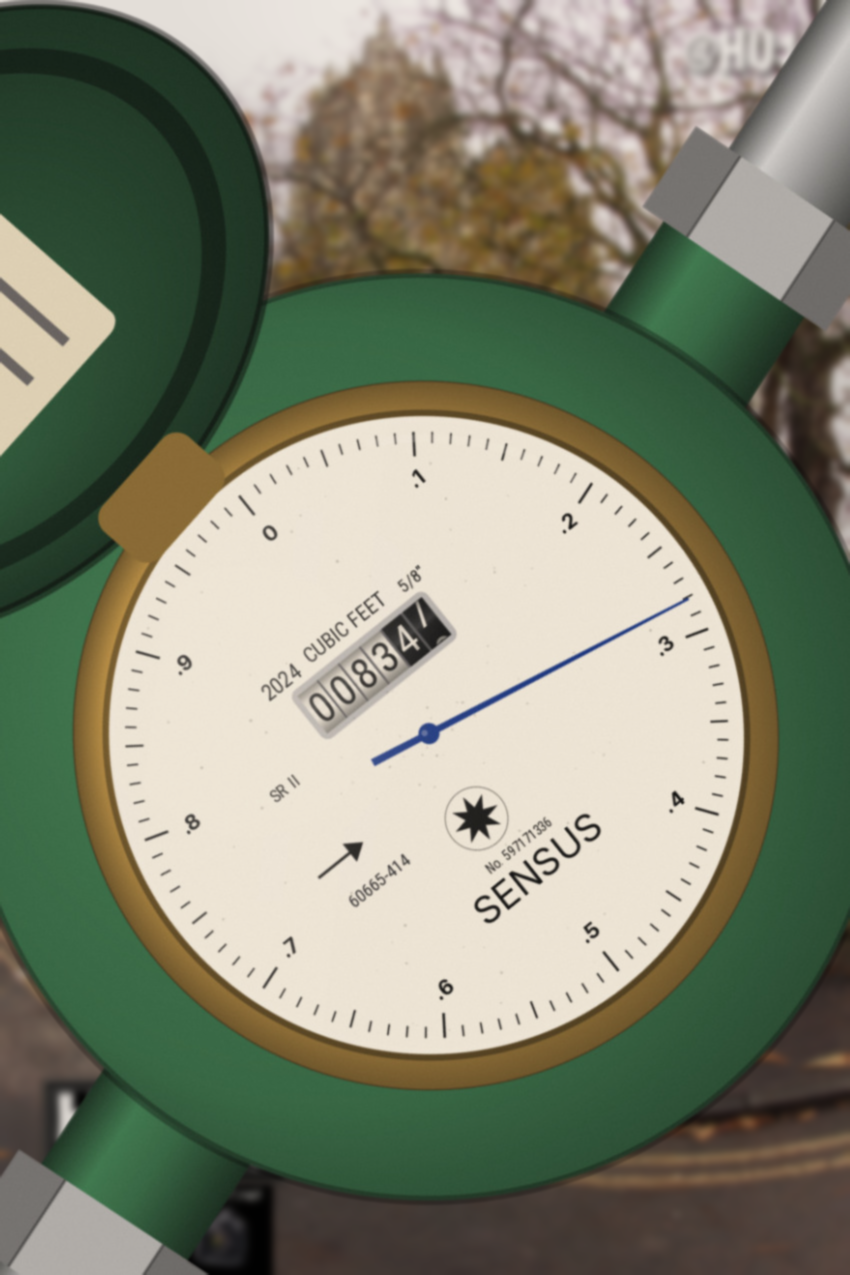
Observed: 8347.28 ft³
